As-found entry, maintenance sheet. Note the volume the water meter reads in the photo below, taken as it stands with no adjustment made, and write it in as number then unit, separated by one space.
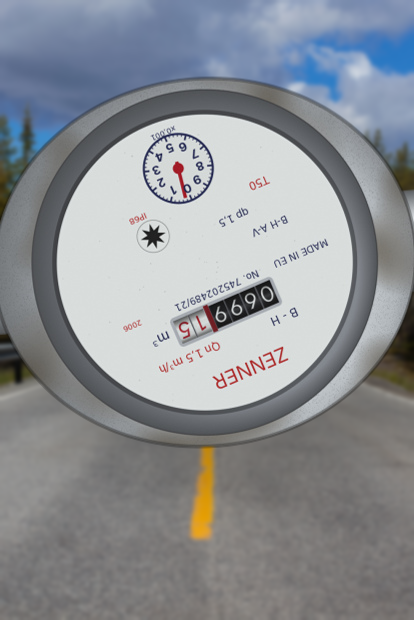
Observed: 699.150 m³
